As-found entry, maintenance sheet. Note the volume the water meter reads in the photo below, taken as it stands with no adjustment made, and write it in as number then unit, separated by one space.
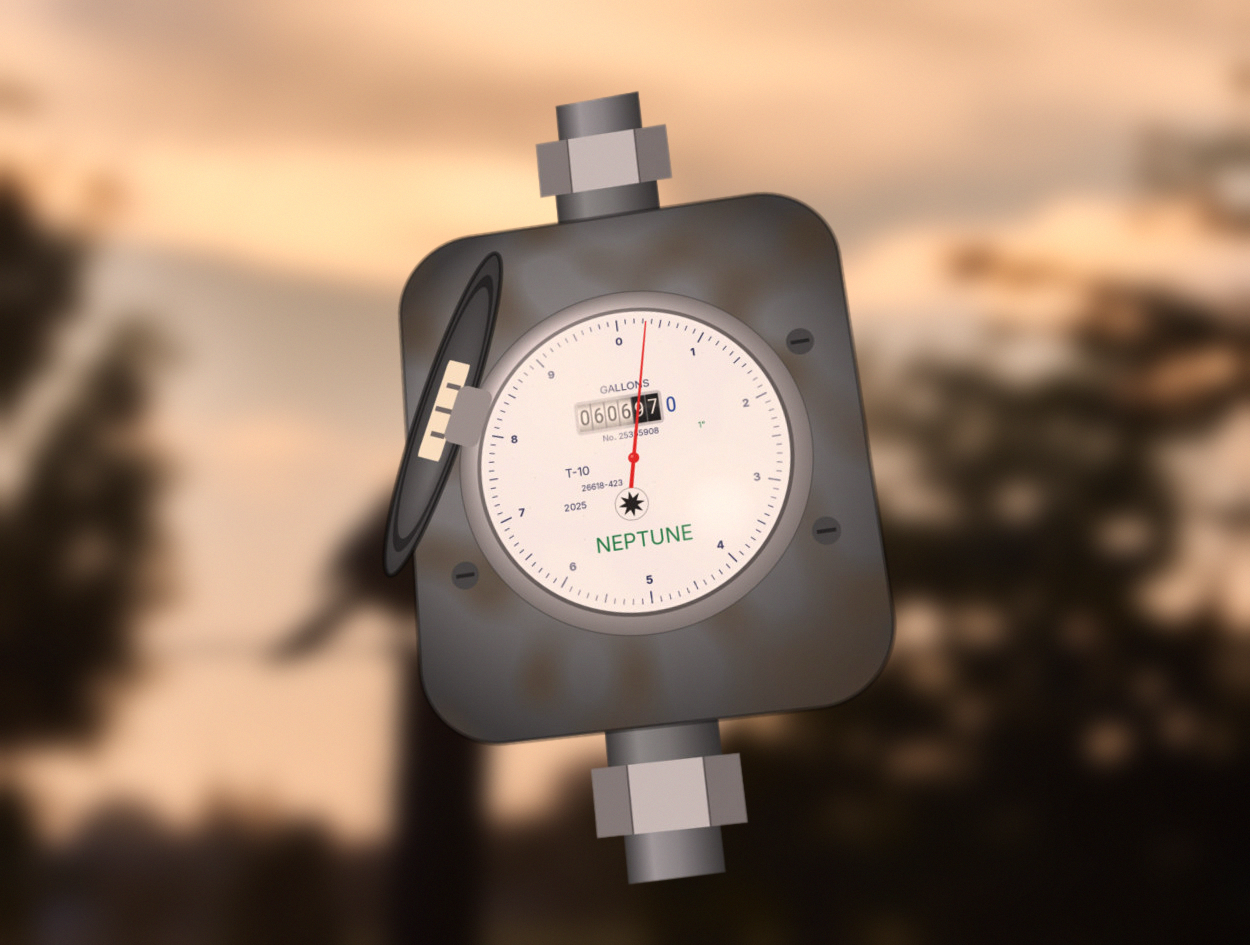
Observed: 606970.3 gal
